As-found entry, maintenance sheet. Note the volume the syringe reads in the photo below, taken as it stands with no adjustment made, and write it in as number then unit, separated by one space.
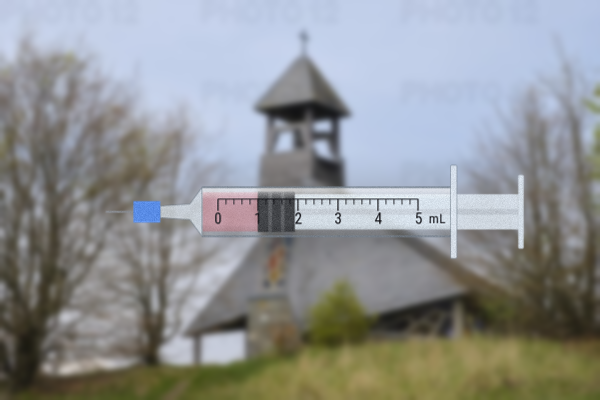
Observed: 1 mL
